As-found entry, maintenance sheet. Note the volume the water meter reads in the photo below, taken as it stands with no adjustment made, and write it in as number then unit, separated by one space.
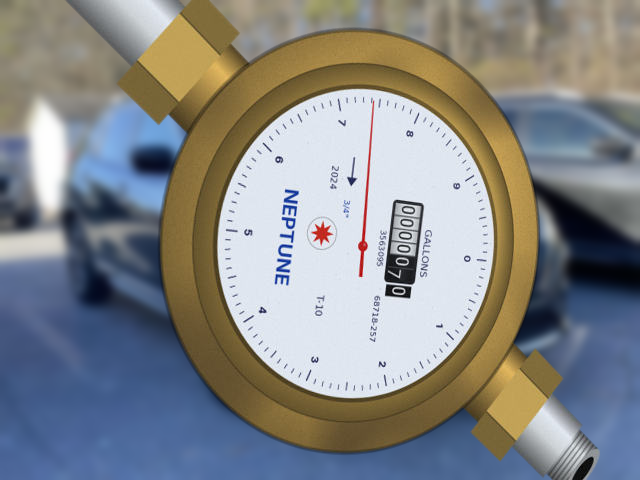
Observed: 67.4 gal
